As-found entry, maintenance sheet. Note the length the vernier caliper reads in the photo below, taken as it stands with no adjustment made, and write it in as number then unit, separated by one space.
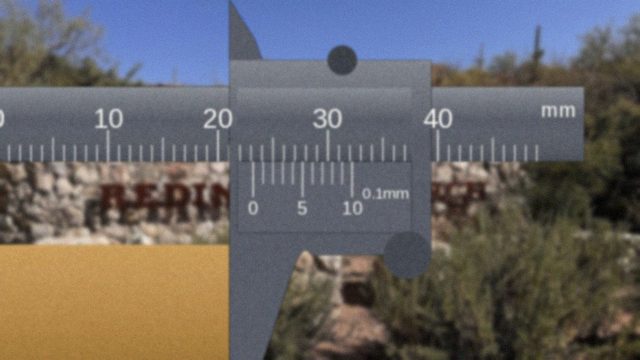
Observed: 23.2 mm
